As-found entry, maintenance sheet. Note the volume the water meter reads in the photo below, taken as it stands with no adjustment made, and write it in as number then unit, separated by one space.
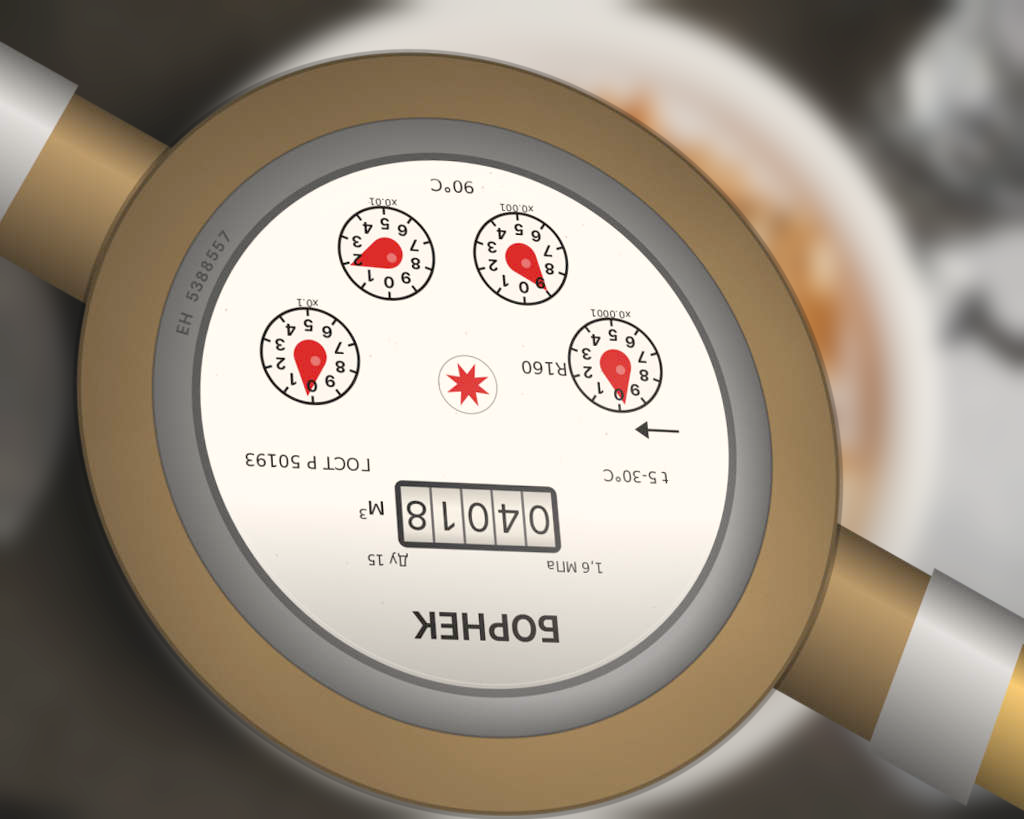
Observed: 4018.0189 m³
